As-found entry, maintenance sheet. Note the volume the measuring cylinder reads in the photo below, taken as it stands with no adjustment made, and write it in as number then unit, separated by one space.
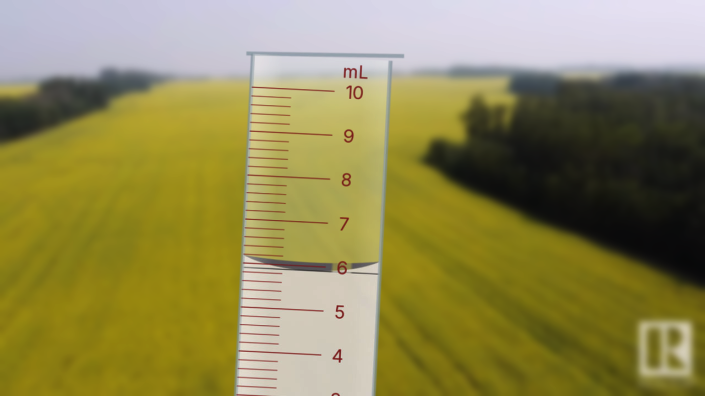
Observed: 5.9 mL
